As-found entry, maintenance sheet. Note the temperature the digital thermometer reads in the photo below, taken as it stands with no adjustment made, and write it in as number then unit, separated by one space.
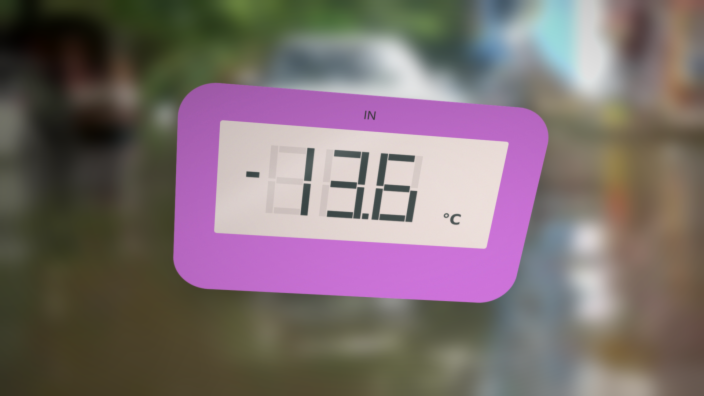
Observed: -13.6 °C
